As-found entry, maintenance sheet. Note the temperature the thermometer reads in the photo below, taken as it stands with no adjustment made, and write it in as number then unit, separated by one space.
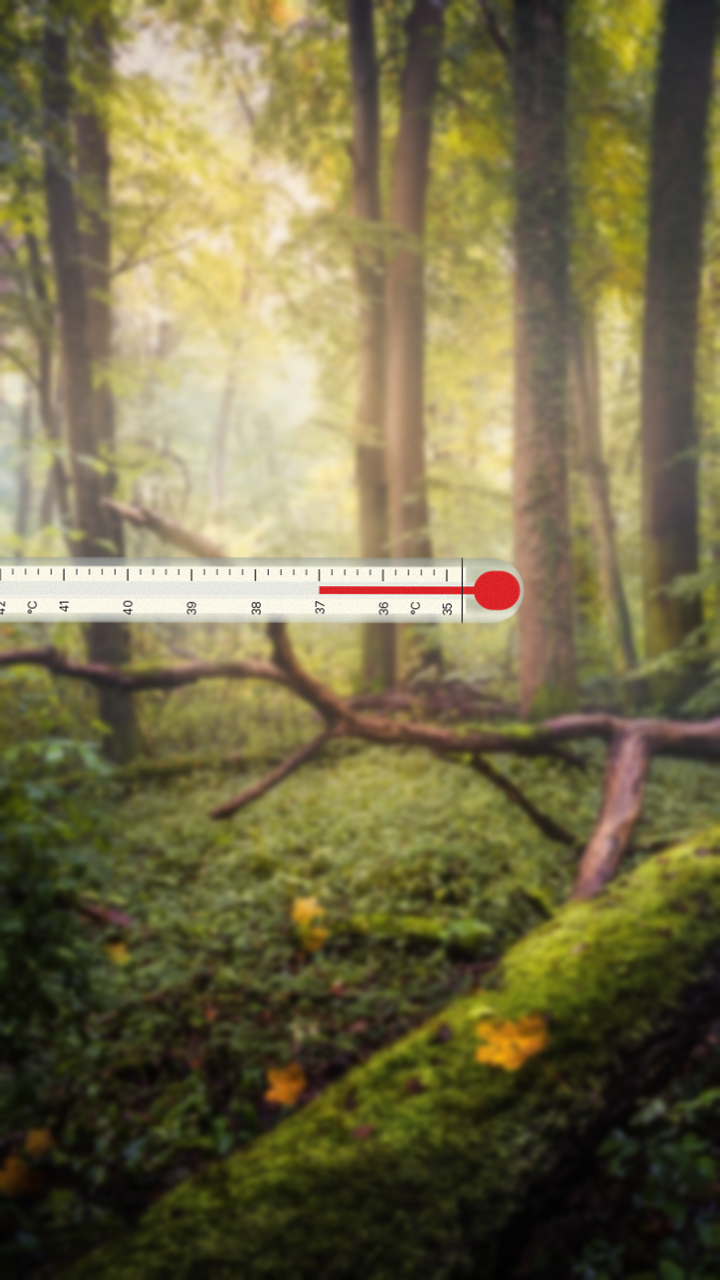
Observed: 37 °C
